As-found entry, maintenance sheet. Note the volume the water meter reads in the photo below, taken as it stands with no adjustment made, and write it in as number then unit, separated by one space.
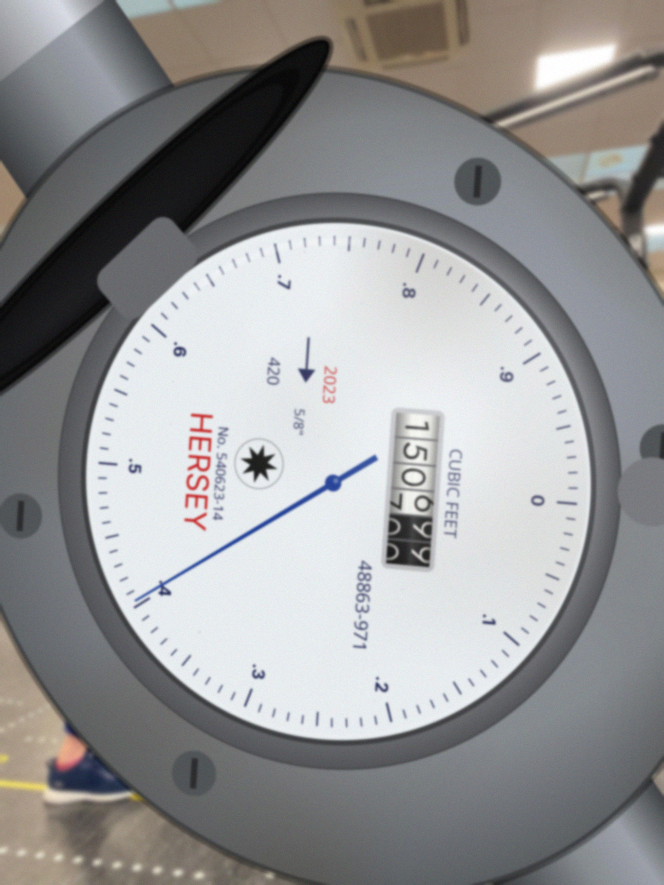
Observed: 150699.40 ft³
